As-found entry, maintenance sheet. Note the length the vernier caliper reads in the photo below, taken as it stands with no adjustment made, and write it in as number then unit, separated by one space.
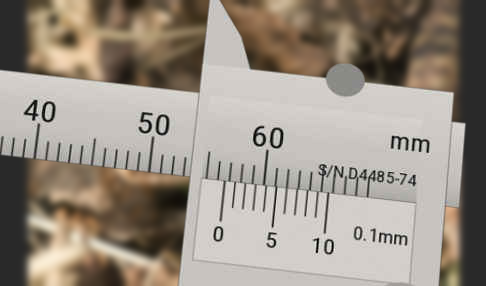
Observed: 56.6 mm
